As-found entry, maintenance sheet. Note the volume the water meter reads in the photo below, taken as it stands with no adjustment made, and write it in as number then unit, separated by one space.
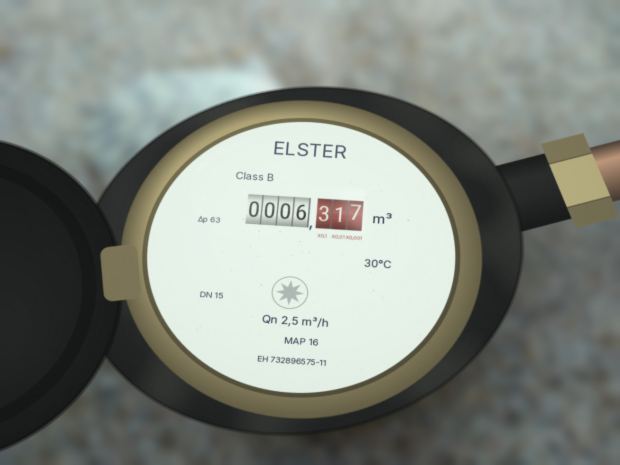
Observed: 6.317 m³
